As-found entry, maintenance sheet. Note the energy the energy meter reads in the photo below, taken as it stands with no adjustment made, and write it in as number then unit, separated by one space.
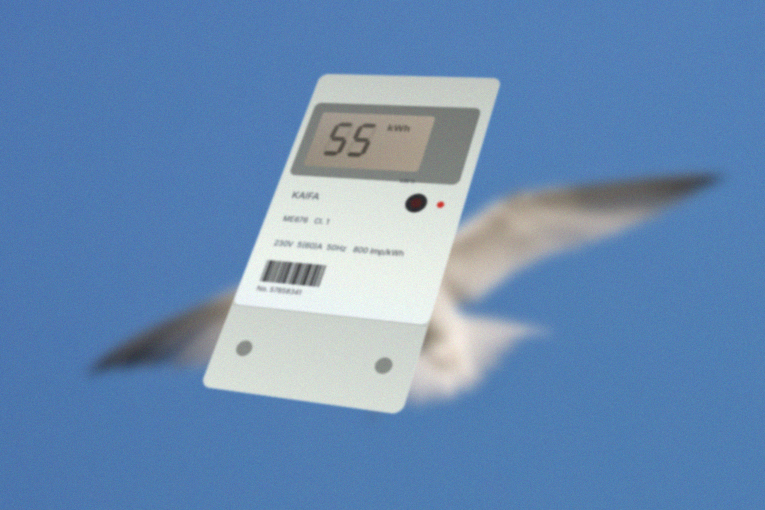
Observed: 55 kWh
